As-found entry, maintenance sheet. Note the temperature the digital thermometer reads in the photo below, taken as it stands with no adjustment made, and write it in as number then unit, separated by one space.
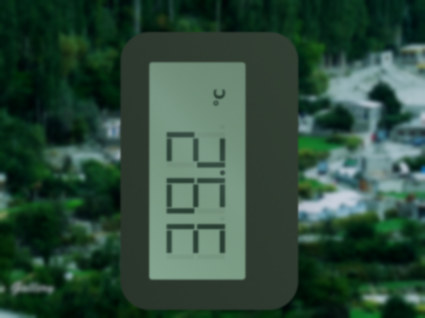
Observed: 39.2 °C
